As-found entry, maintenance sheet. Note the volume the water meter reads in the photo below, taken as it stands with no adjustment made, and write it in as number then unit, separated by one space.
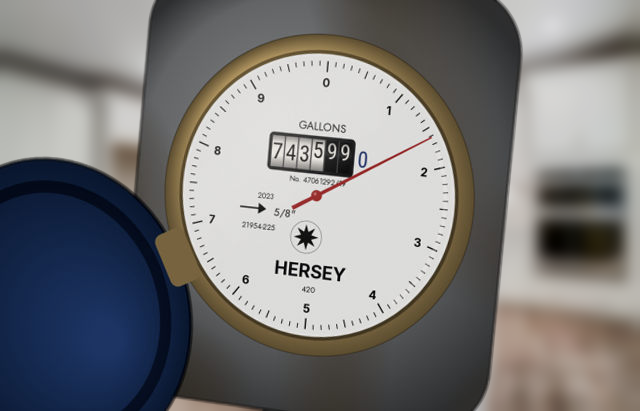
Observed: 7435991.6 gal
